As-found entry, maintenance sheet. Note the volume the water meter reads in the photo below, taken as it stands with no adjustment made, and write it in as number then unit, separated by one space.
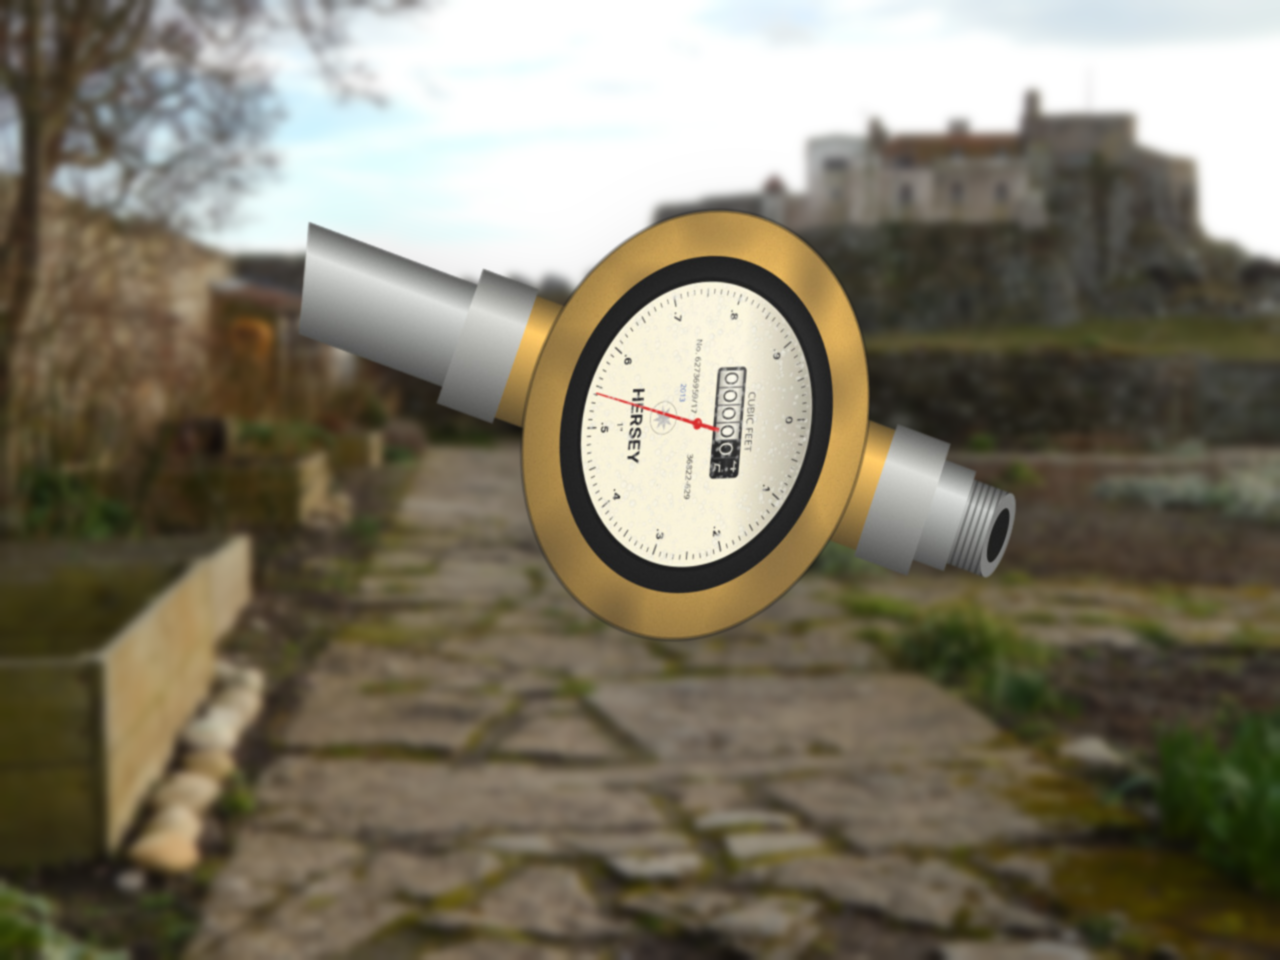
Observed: 4.54 ft³
